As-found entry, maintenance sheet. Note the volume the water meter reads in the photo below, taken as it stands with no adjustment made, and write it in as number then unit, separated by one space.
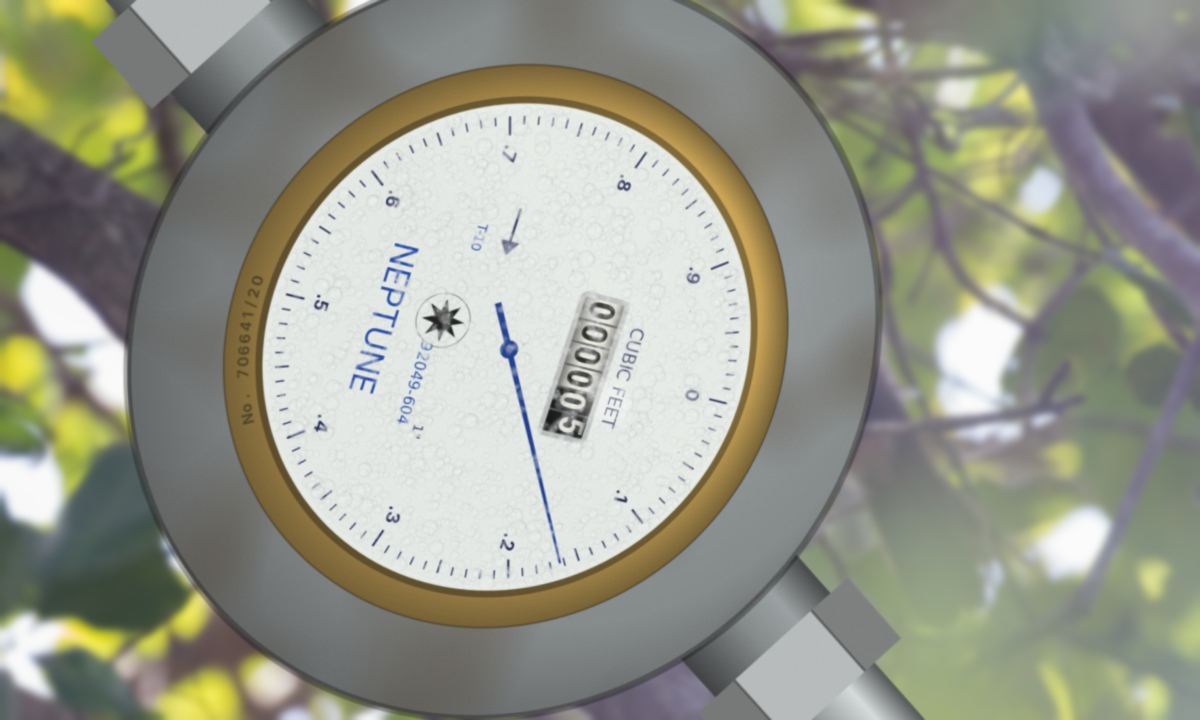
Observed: 5.16 ft³
